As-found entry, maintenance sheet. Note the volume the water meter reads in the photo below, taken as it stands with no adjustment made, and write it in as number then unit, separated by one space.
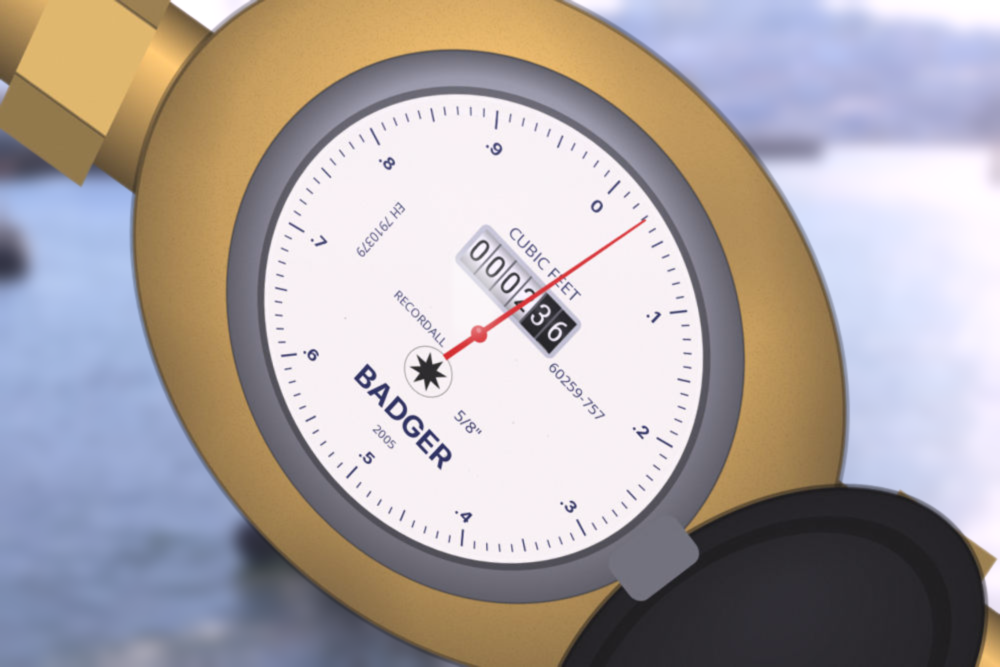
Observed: 236.03 ft³
